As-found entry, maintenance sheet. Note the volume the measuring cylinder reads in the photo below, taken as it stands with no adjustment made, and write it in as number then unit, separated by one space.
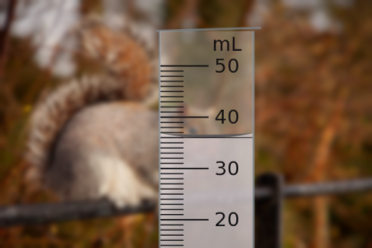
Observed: 36 mL
